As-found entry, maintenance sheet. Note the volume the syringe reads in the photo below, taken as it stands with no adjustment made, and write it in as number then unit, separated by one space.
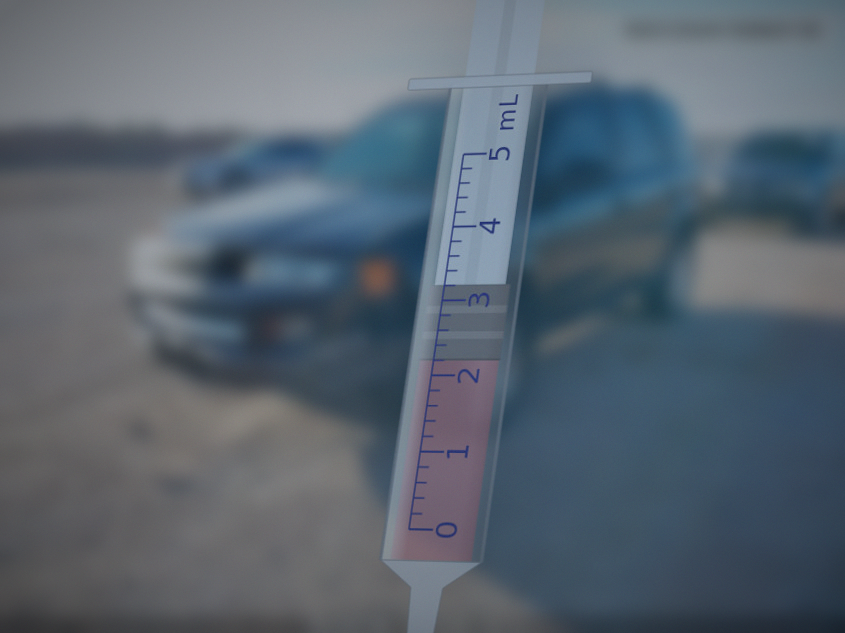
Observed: 2.2 mL
